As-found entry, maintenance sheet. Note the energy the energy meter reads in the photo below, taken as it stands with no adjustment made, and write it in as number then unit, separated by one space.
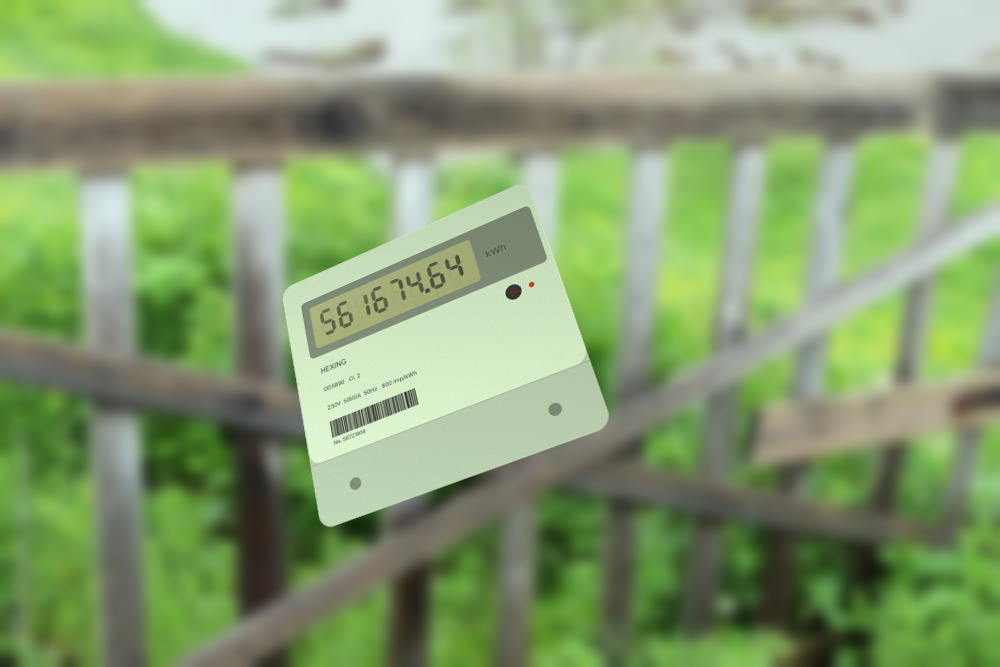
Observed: 561674.64 kWh
